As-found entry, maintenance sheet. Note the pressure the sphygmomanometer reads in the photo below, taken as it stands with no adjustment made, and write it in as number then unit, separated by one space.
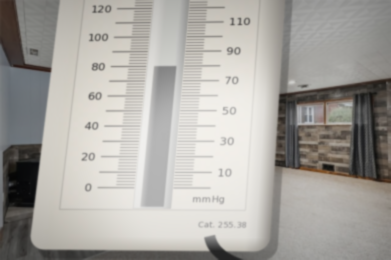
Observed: 80 mmHg
